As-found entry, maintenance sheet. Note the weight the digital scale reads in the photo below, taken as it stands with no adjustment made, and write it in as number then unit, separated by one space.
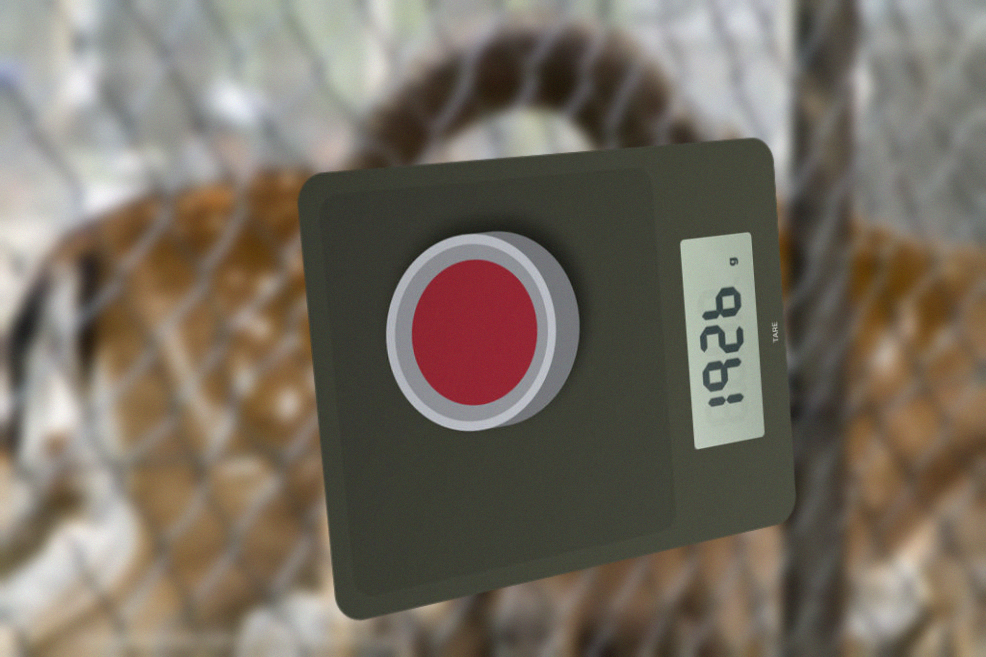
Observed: 1926 g
